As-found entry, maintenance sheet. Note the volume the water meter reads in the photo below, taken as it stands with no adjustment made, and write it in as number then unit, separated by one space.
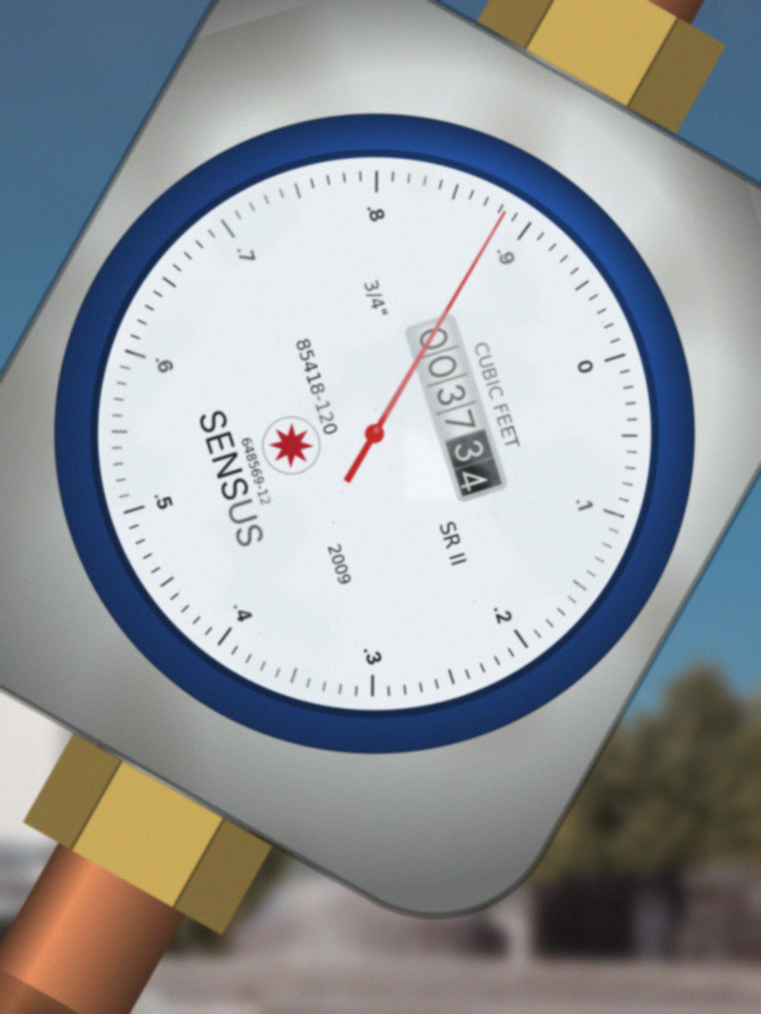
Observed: 3733.88 ft³
